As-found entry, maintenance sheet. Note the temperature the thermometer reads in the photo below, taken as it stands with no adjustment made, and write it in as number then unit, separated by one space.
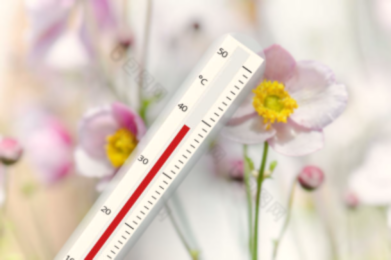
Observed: 38 °C
